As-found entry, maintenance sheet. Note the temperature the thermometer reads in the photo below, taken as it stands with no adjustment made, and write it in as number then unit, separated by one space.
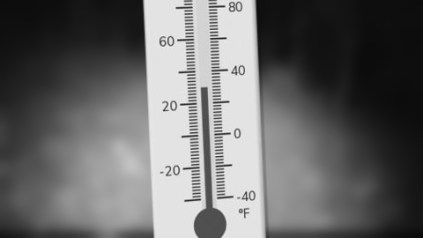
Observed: 30 °F
